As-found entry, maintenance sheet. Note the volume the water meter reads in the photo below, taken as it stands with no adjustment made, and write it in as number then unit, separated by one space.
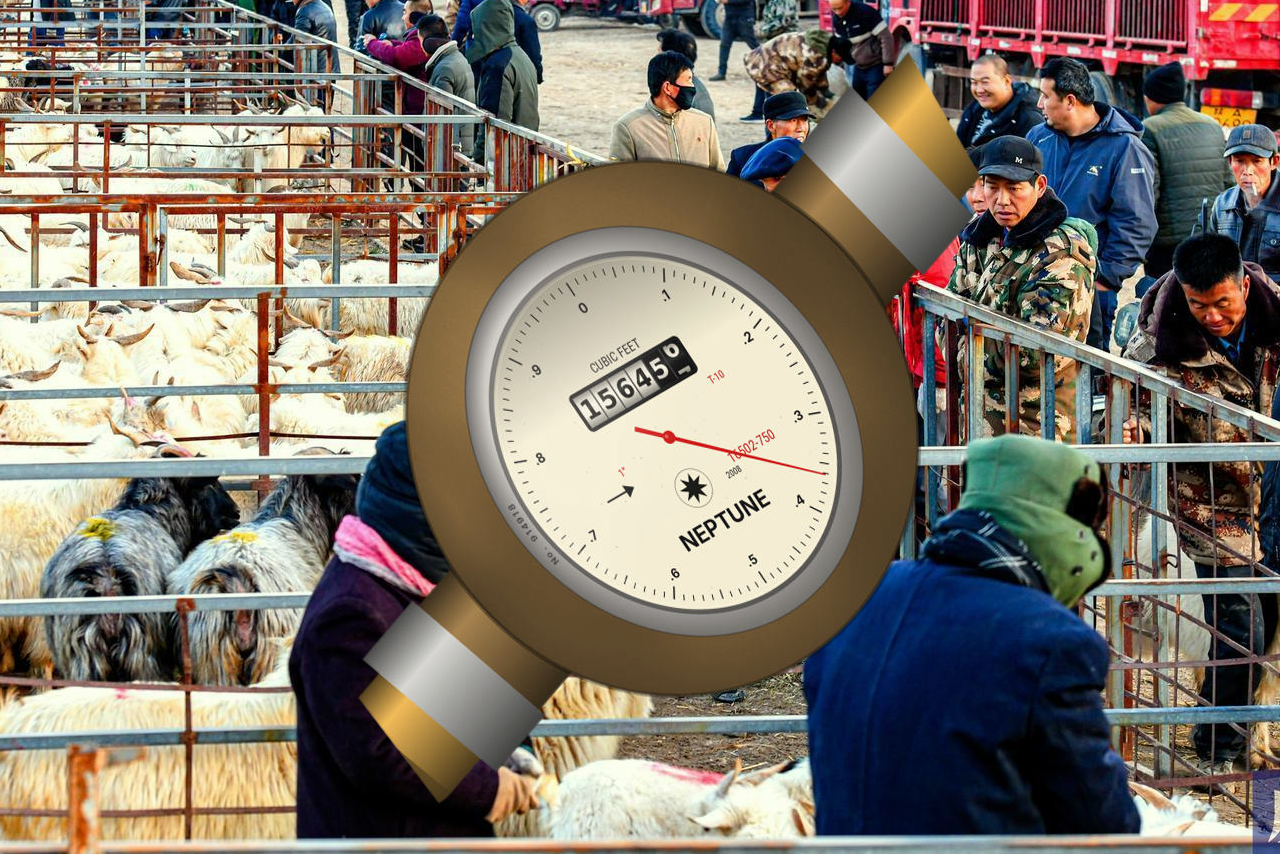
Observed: 156456.36 ft³
